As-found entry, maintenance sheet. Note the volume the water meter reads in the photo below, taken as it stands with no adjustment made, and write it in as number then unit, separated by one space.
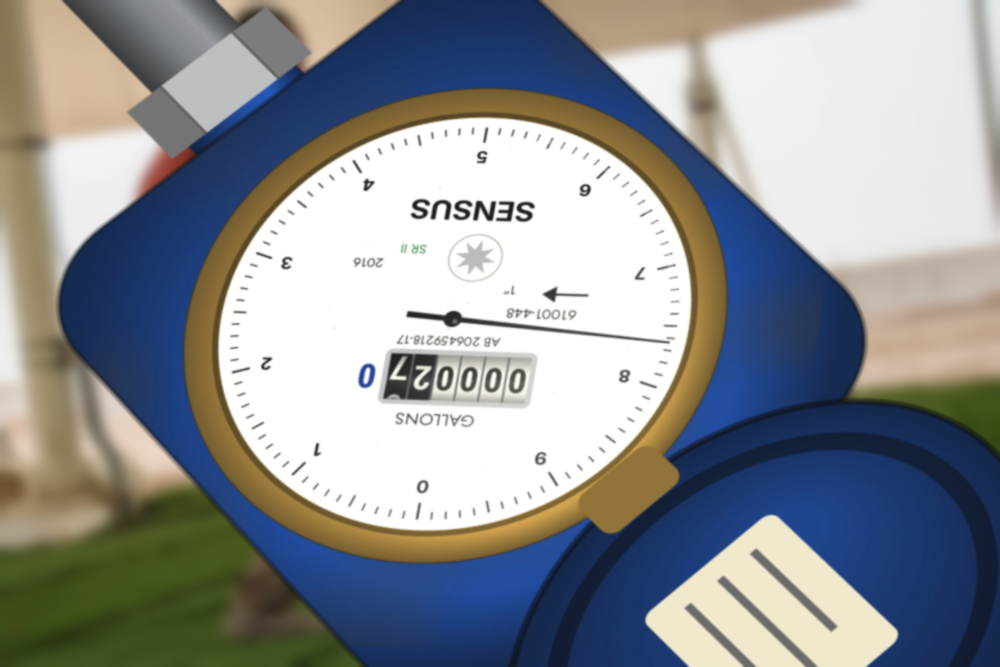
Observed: 267.6 gal
